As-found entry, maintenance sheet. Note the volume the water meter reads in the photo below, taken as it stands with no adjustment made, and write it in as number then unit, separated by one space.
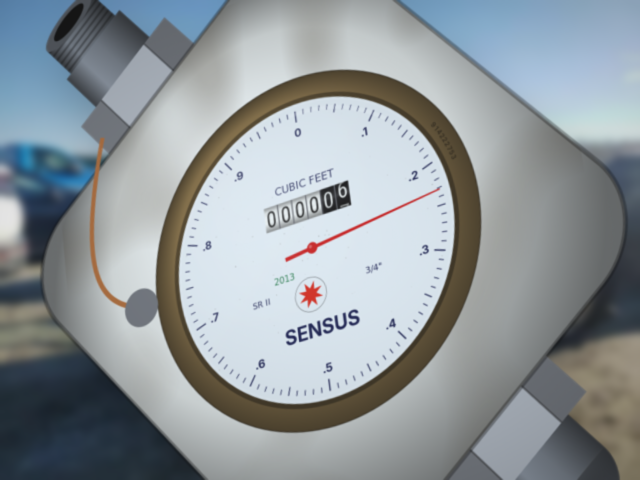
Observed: 6.23 ft³
